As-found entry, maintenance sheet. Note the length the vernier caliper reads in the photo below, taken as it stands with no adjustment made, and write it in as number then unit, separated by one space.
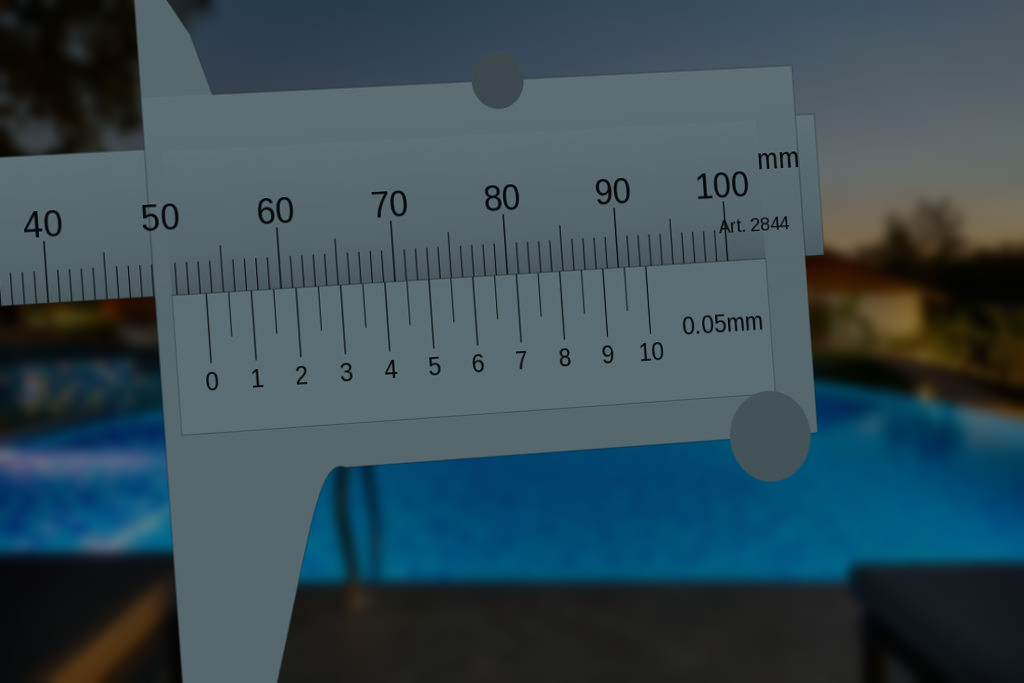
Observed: 53.5 mm
